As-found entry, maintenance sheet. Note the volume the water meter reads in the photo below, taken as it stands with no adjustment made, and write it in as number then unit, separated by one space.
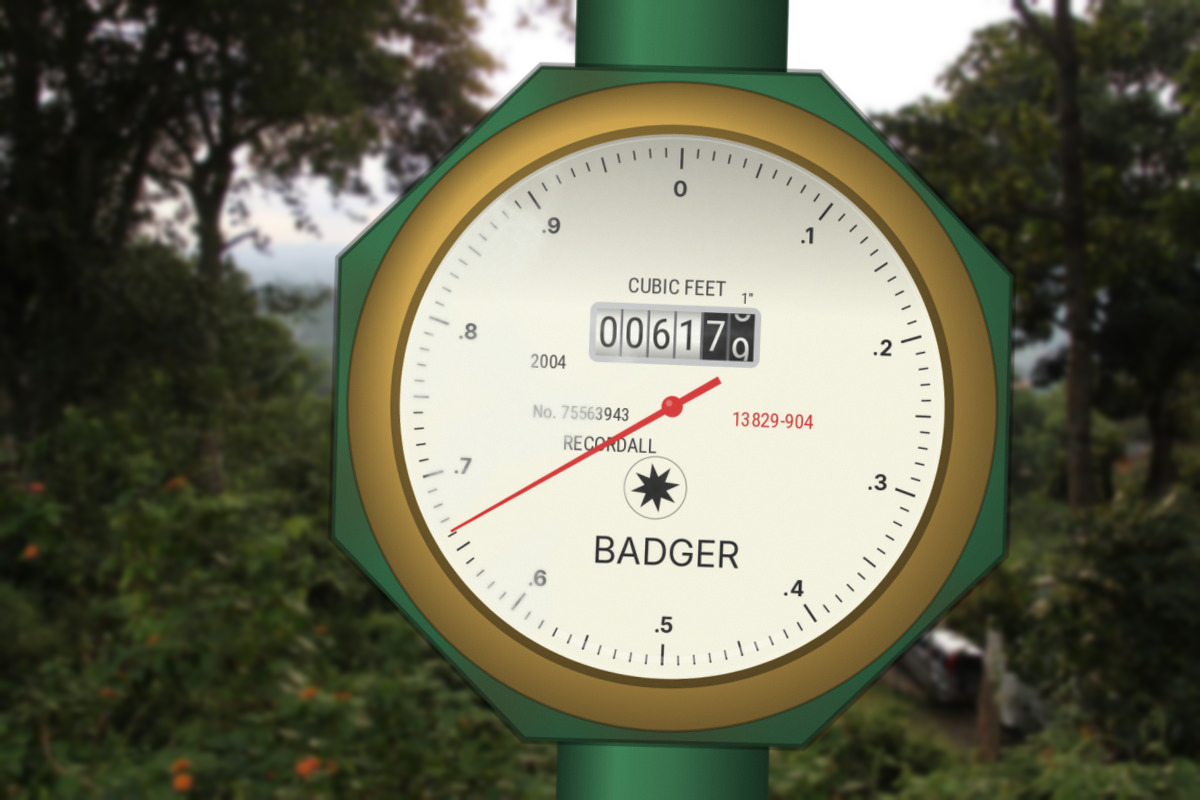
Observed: 6178.66 ft³
